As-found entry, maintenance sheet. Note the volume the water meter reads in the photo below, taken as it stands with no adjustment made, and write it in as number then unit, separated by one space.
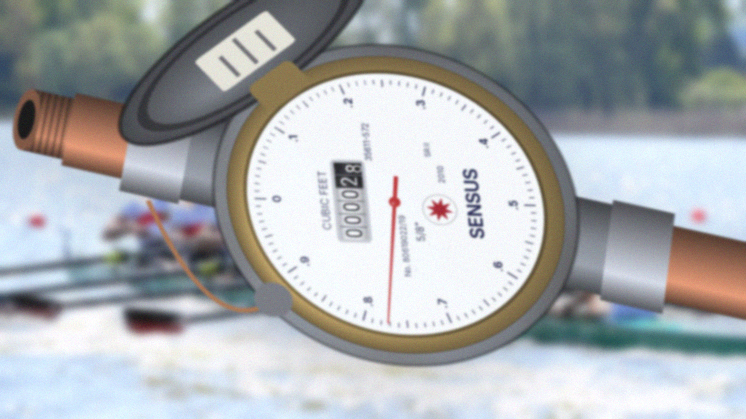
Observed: 27.77 ft³
